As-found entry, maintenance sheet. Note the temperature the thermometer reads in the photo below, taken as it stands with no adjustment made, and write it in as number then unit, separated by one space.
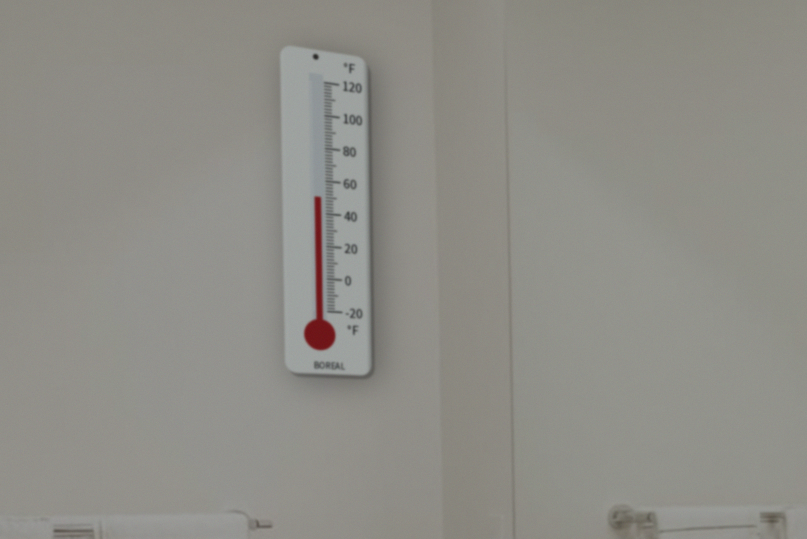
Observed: 50 °F
